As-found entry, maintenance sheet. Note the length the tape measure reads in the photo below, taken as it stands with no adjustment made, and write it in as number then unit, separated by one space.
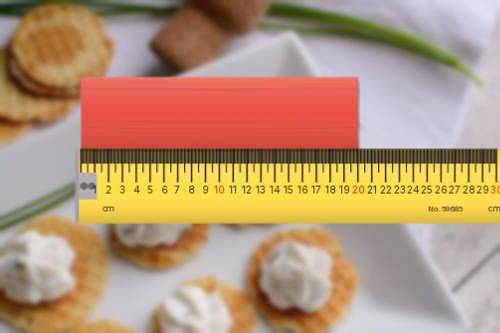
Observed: 20 cm
